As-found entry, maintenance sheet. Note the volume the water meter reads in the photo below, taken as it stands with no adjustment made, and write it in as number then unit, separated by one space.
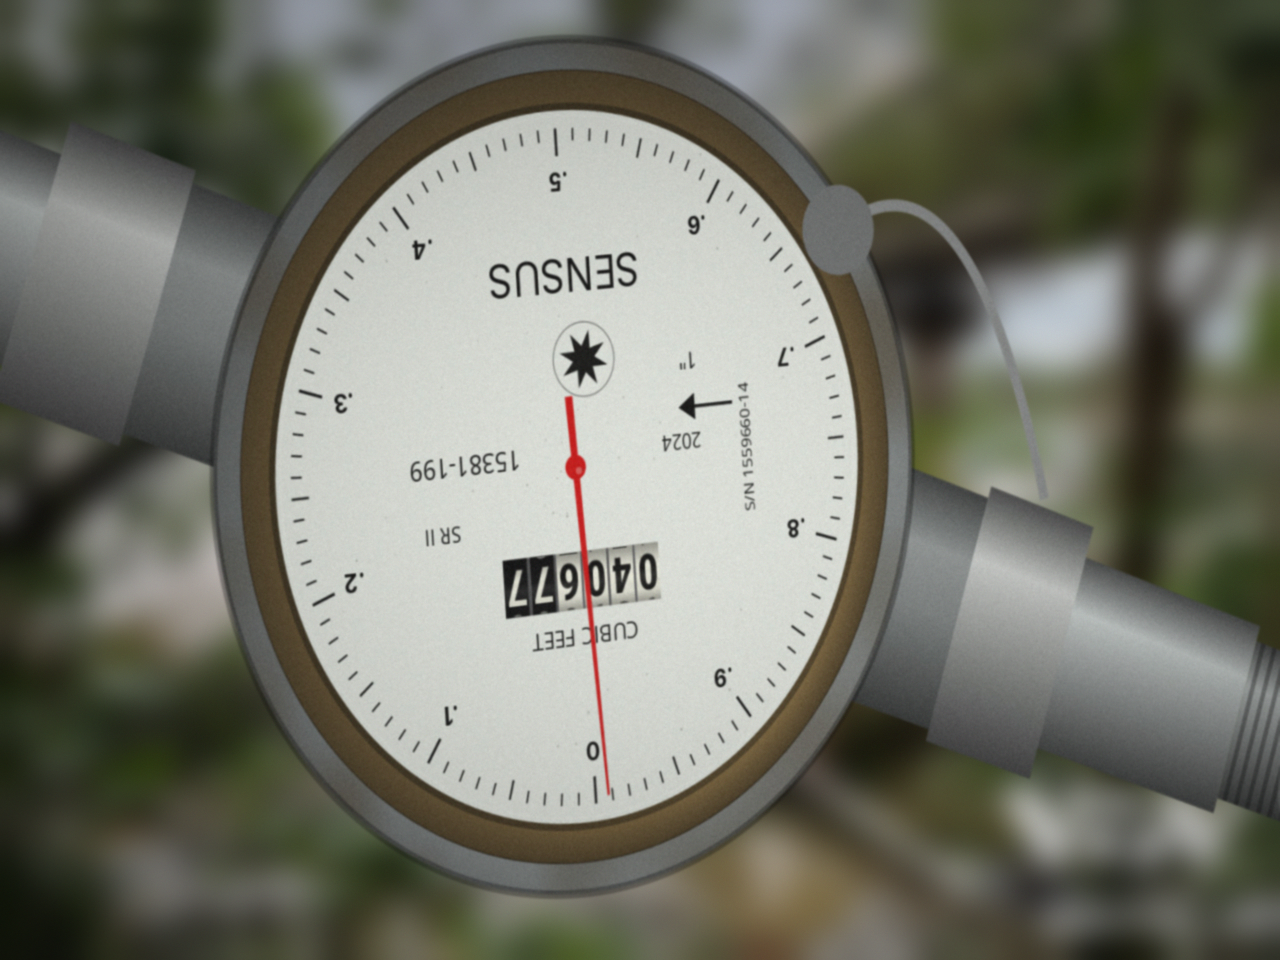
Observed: 40676.99 ft³
